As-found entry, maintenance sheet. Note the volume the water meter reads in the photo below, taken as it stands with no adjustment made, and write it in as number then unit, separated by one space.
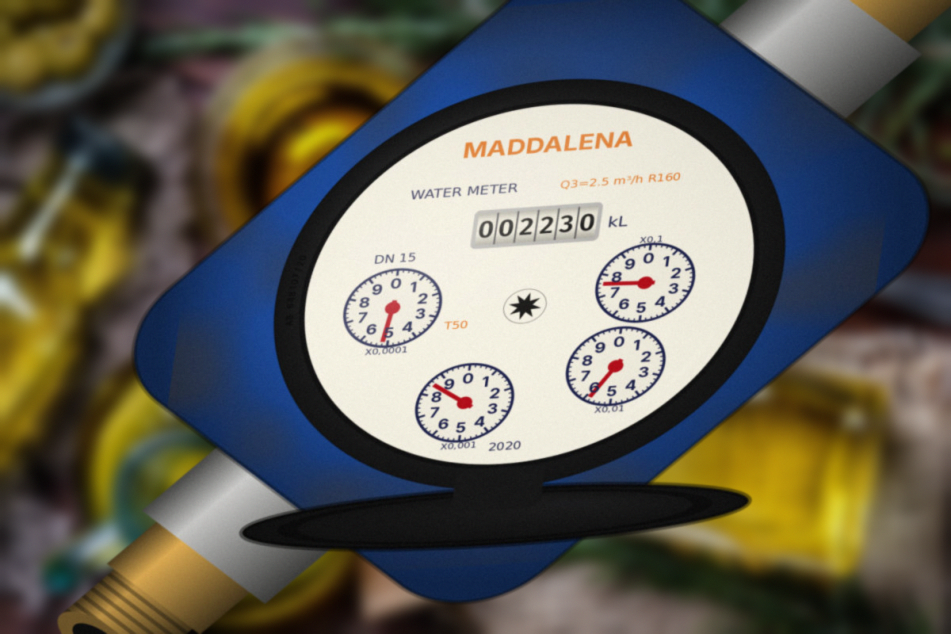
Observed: 2230.7585 kL
